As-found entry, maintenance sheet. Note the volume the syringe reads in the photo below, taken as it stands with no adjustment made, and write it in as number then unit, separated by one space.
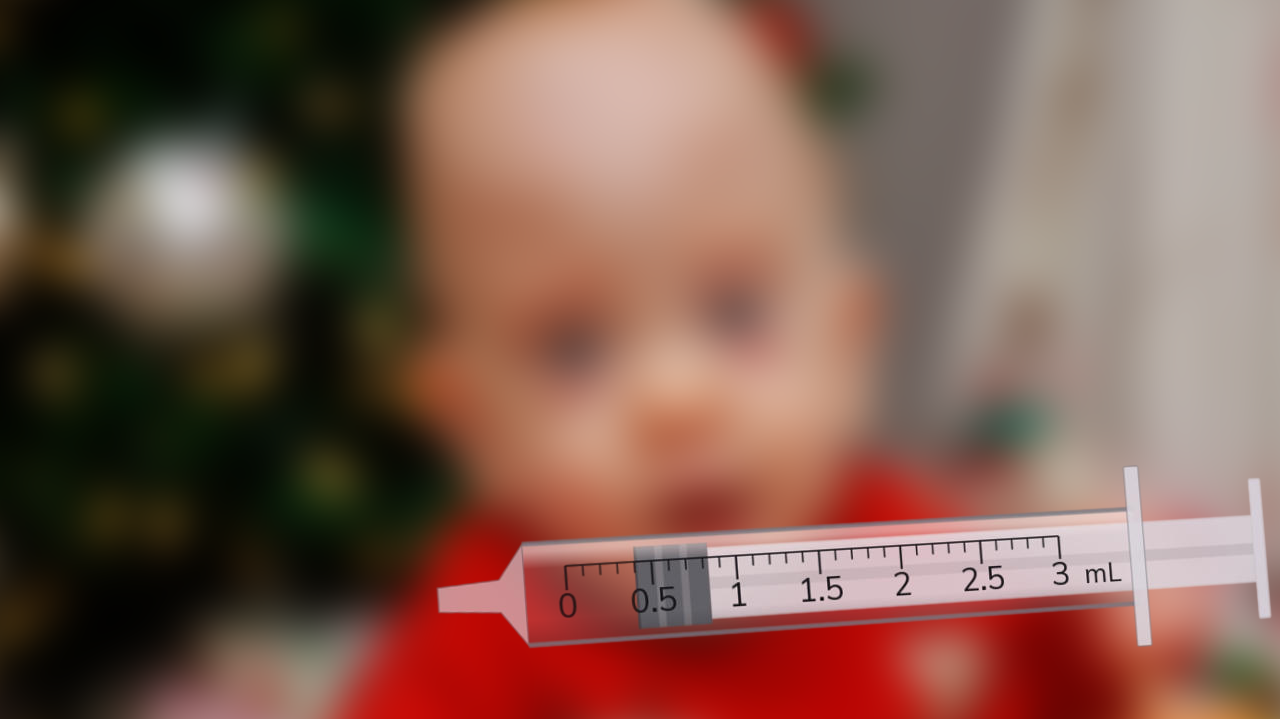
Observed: 0.4 mL
